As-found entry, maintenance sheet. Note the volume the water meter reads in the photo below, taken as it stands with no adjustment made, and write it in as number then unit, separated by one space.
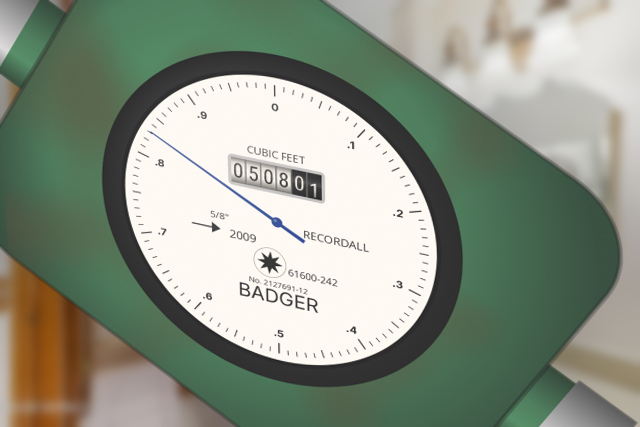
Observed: 50800.83 ft³
